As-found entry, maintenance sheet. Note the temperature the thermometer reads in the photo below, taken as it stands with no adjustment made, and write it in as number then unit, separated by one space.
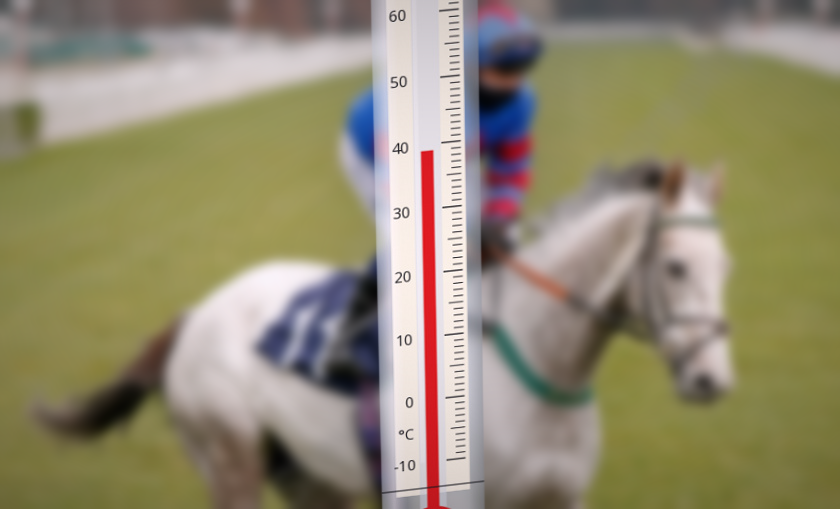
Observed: 39 °C
